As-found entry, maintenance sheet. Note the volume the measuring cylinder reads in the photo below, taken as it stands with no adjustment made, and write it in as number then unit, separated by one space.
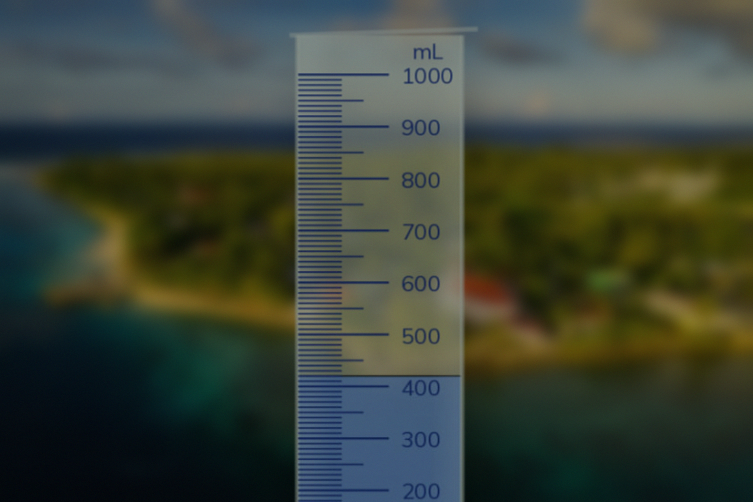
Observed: 420 mL
